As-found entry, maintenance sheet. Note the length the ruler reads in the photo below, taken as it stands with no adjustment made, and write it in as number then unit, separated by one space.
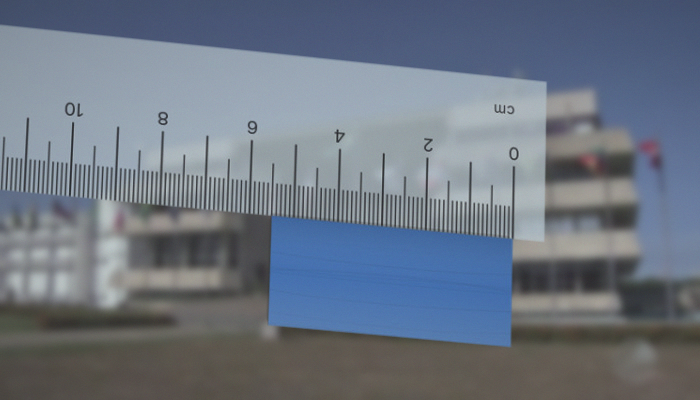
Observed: 5.5 cm
